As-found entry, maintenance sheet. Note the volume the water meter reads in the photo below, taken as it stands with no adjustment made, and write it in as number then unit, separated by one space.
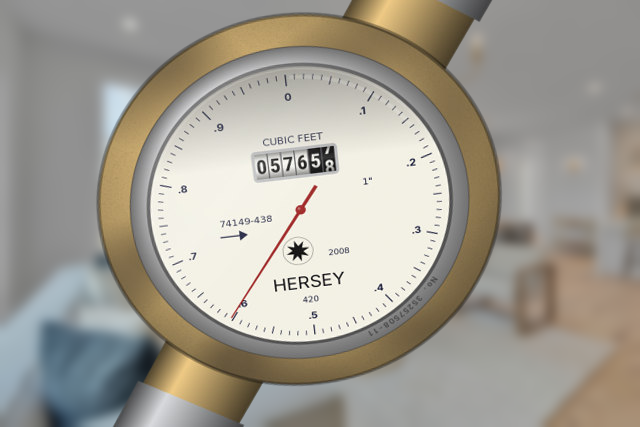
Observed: 57657.60 ft³
